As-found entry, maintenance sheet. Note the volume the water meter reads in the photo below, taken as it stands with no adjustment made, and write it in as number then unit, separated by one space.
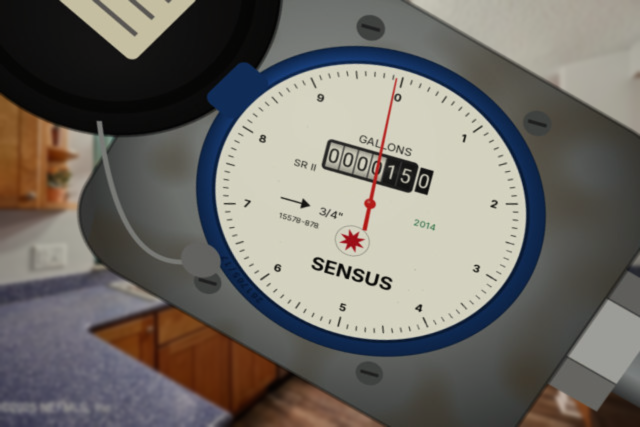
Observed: 149.9 gal
